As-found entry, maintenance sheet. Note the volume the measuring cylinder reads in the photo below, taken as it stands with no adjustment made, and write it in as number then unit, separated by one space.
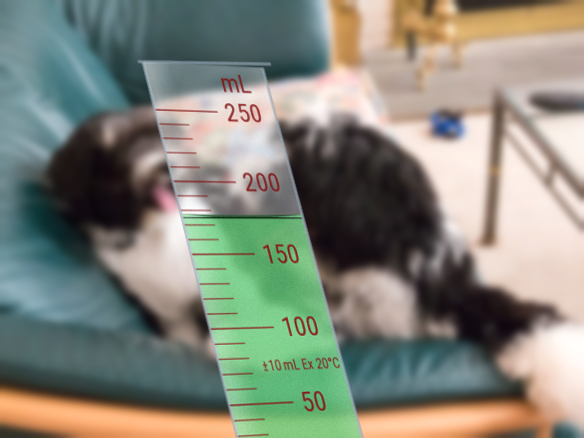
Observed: 175 mL
